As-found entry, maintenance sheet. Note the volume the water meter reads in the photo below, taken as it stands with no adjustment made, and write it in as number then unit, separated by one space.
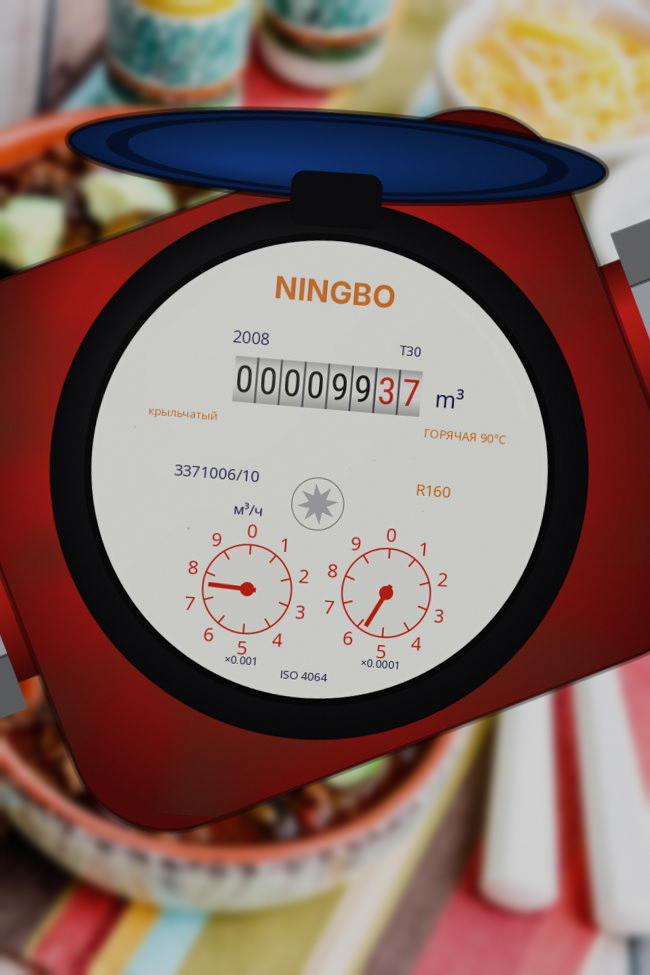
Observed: 99.3775 m³
